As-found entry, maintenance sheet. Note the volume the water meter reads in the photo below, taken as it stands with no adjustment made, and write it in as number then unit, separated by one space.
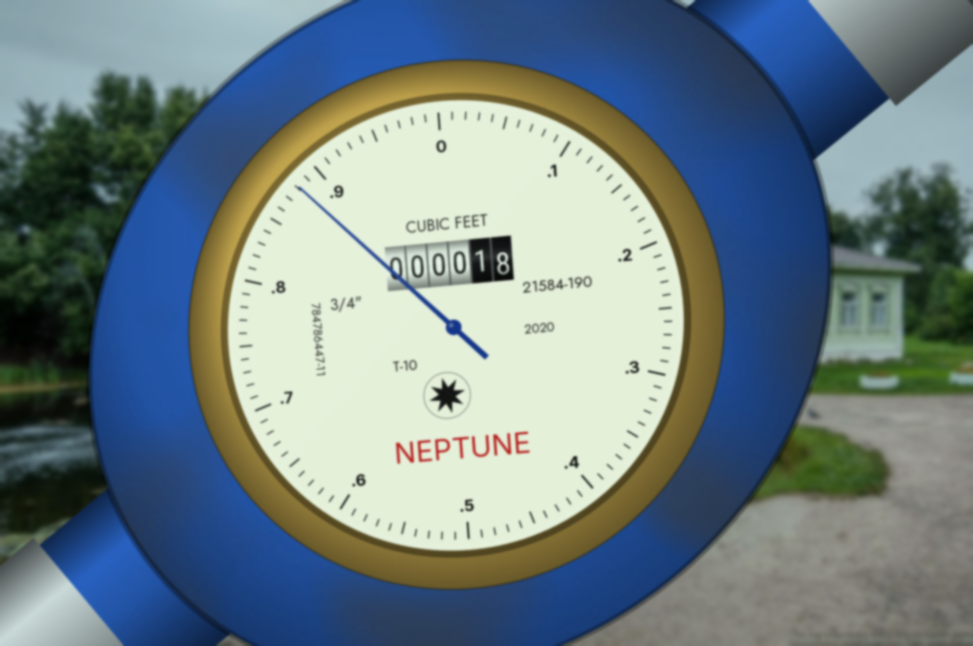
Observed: 17.88 ft³
